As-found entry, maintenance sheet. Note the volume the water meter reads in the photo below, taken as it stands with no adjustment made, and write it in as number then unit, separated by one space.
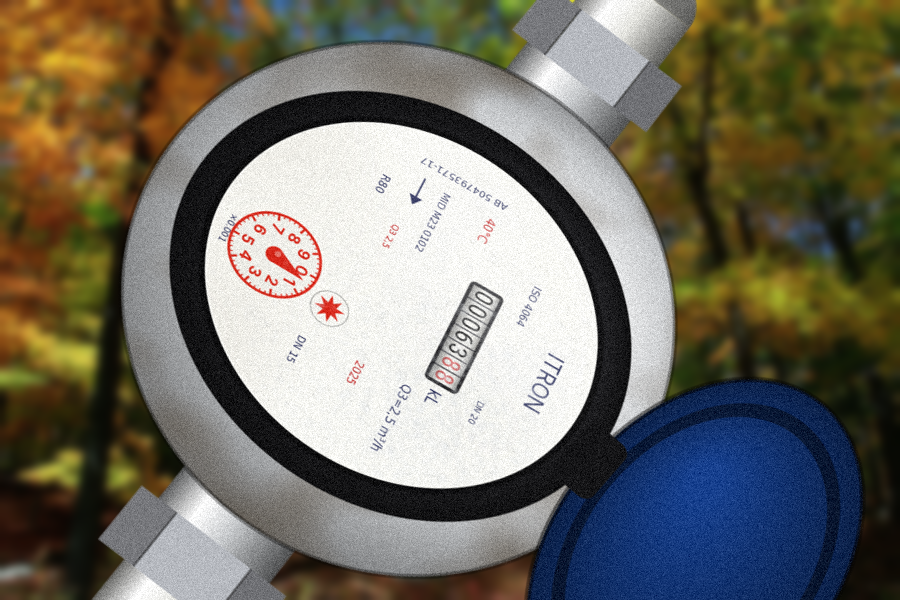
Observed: 63.880 kL
